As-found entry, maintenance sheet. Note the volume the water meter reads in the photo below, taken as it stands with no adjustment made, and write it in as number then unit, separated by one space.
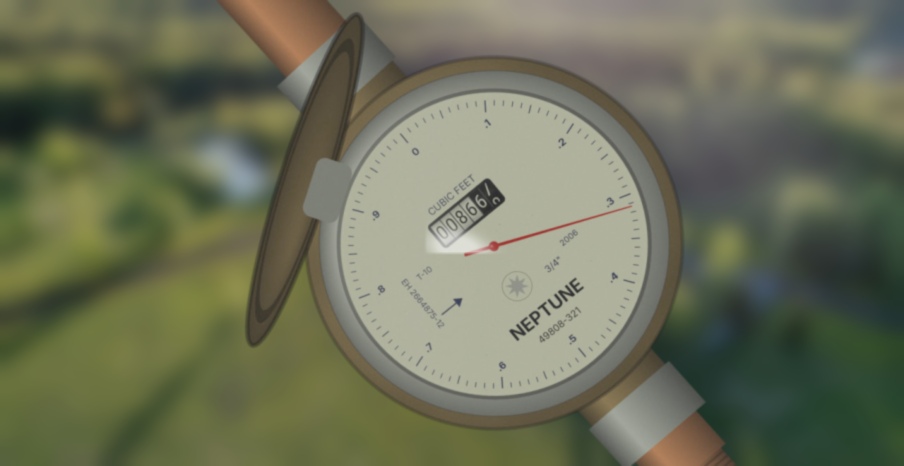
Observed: 8667.31 ft³
